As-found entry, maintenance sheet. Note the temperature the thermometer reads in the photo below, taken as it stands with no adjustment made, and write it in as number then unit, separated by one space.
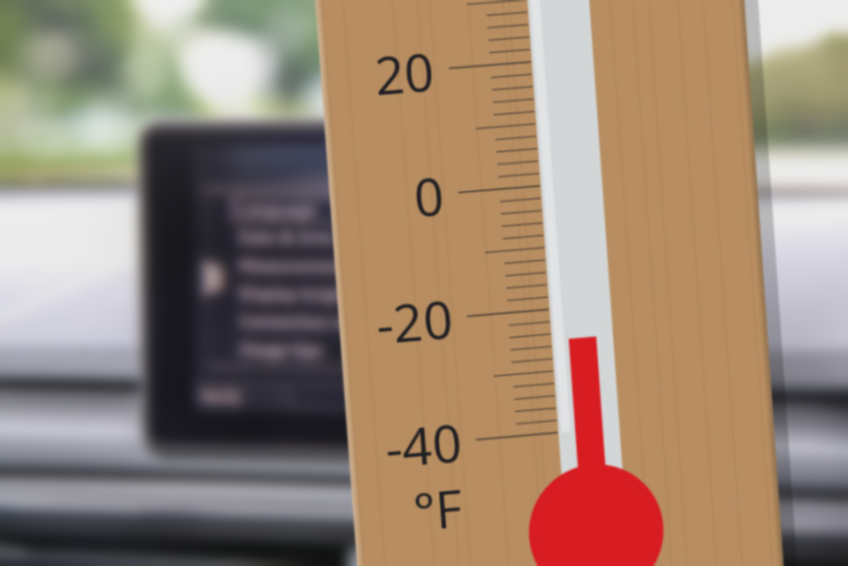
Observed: -25 °F
